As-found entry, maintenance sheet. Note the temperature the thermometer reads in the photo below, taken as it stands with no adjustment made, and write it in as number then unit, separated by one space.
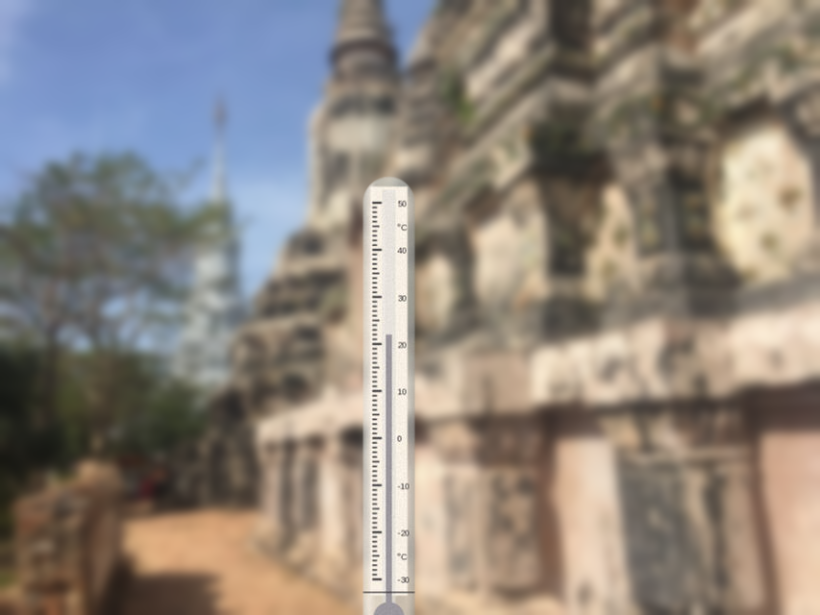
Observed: 22 °C
